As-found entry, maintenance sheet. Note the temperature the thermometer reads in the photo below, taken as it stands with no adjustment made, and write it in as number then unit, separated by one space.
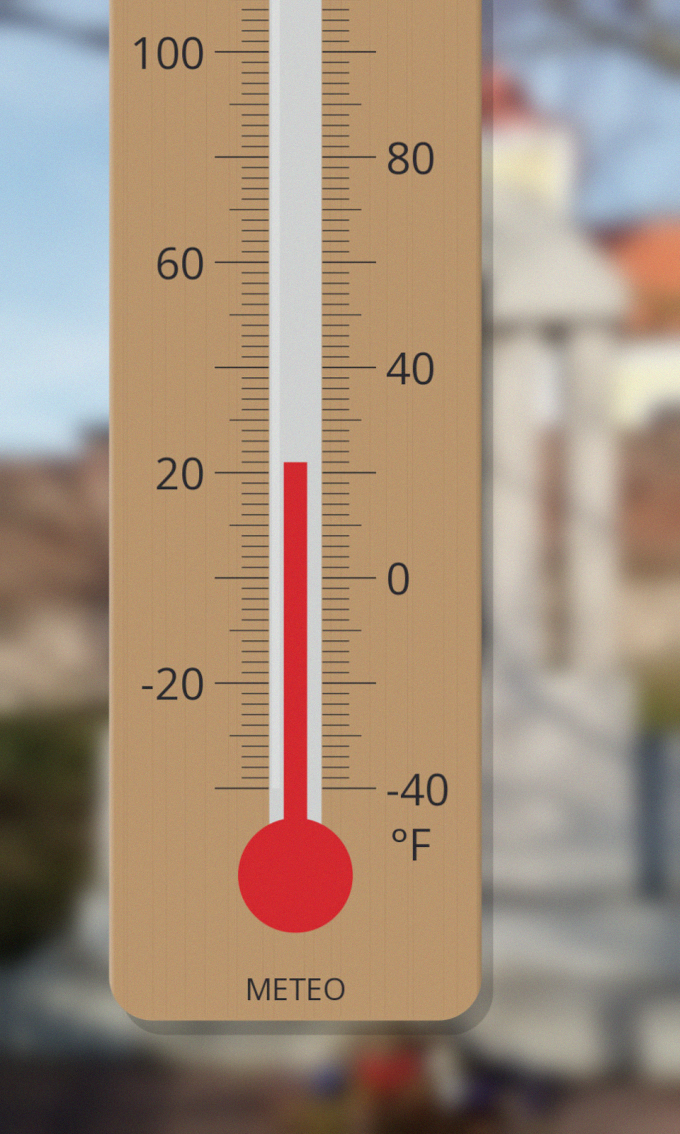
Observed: 22 °F
